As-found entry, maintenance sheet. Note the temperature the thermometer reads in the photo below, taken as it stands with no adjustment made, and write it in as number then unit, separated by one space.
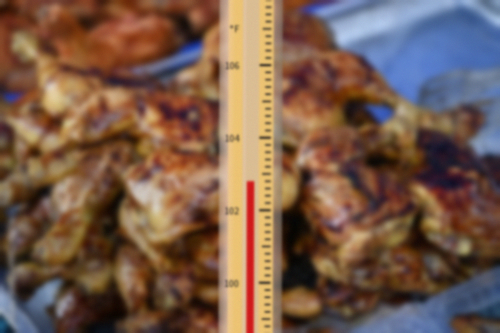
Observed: 102.8 °F
